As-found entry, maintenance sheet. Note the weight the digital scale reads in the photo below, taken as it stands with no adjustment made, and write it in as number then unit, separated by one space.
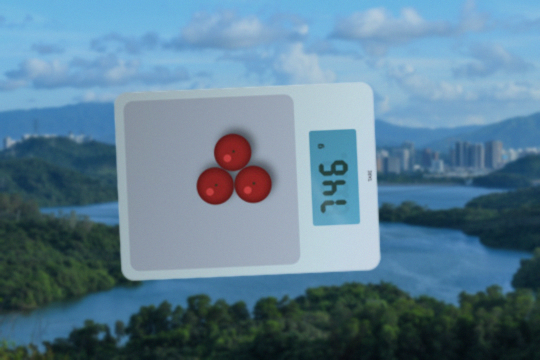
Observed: 746 g
